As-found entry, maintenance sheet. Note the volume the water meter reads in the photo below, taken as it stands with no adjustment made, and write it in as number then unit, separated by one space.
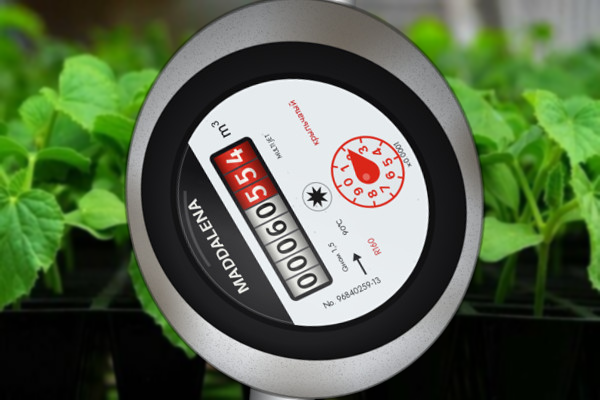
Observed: 60.5542 m³
